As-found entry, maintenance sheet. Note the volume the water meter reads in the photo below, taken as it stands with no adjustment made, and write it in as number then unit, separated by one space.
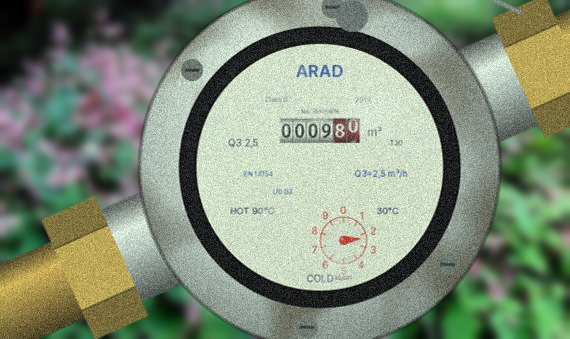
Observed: 9.802 m³
